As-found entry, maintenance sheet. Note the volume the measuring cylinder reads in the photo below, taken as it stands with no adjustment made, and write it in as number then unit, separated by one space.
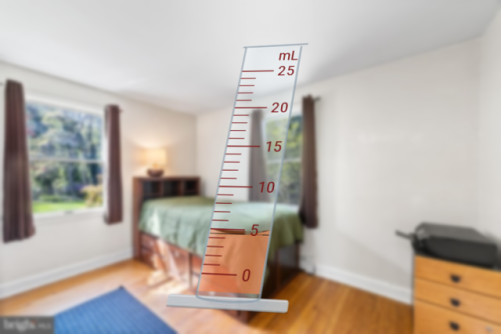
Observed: 4.5 mL
